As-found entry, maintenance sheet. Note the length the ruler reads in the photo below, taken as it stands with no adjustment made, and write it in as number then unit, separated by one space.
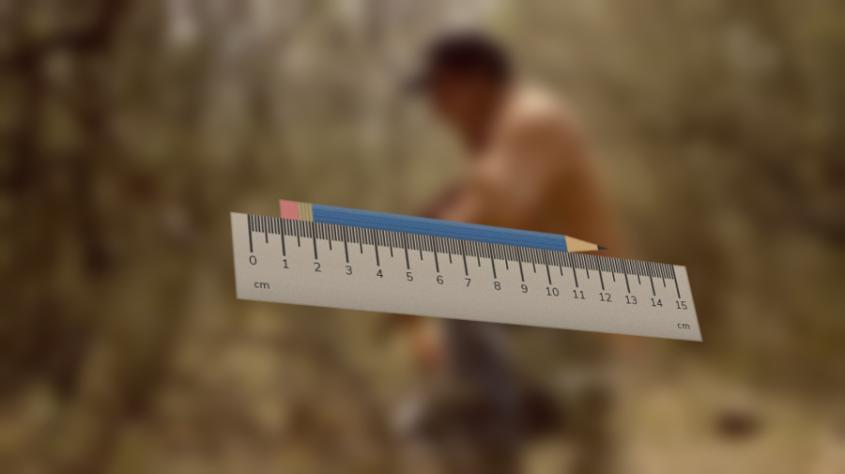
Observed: 11.5 cm
